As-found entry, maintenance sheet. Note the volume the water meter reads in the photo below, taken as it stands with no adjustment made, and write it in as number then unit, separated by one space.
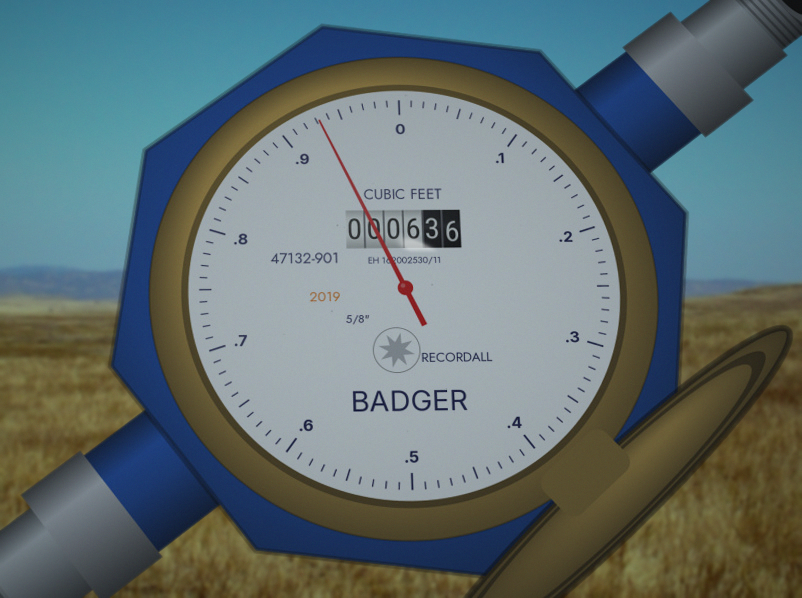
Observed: 635.93 ft³
